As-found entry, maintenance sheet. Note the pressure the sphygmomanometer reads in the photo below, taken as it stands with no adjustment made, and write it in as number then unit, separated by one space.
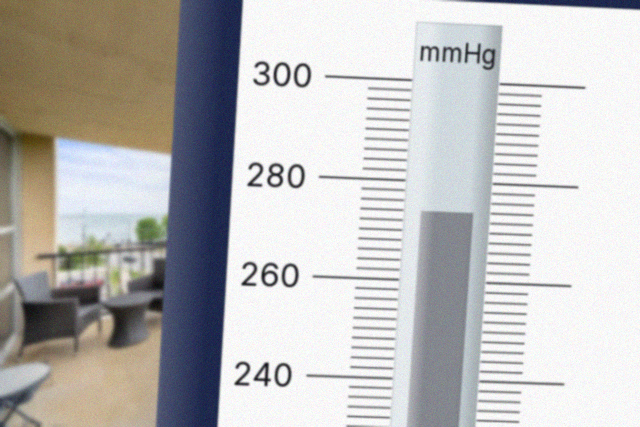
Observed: 274 mmHg
